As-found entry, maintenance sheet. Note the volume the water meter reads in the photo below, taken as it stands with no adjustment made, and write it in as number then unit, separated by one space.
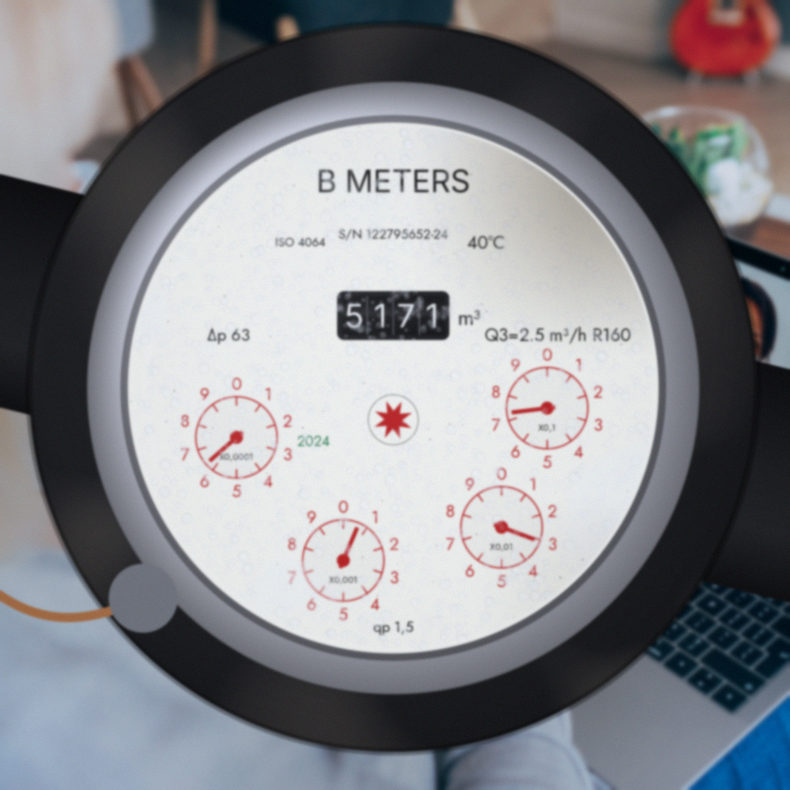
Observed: 5171.7306 m³
